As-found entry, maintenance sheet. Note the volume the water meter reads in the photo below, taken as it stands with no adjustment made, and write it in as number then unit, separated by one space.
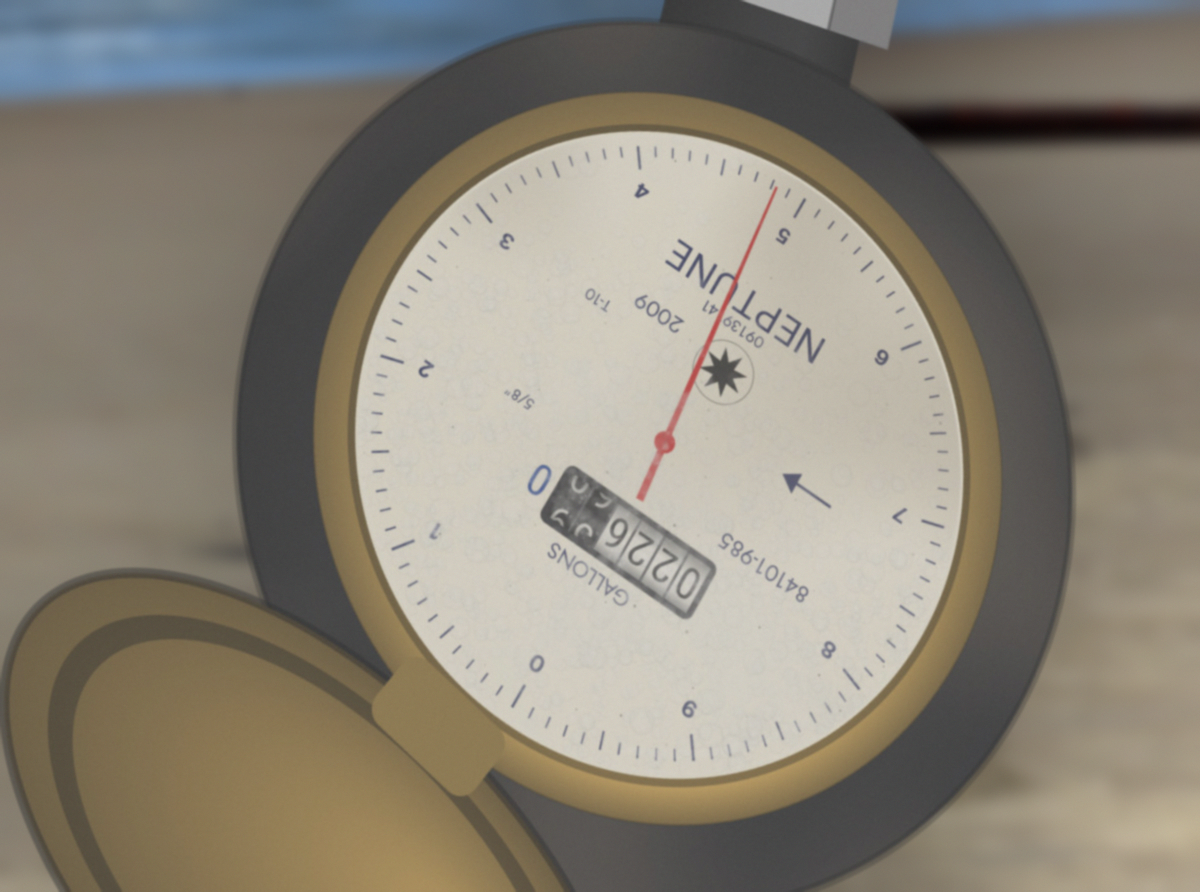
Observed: 226594.8 gal
